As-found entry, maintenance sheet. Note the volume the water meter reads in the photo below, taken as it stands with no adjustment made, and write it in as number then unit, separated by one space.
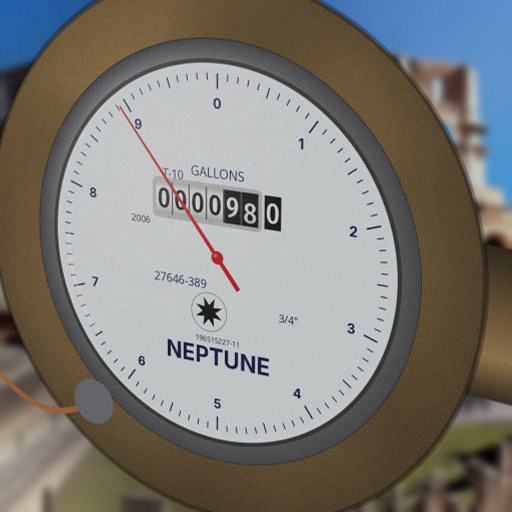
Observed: 978.9 gal
